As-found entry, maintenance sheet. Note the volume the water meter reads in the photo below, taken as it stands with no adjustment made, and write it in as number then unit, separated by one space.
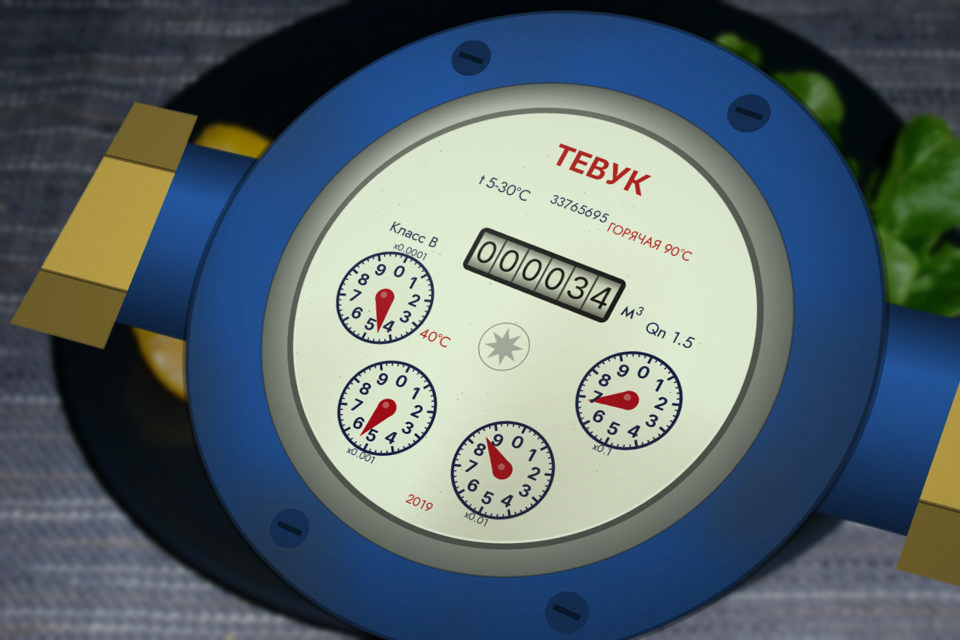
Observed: 34.6854 m³
